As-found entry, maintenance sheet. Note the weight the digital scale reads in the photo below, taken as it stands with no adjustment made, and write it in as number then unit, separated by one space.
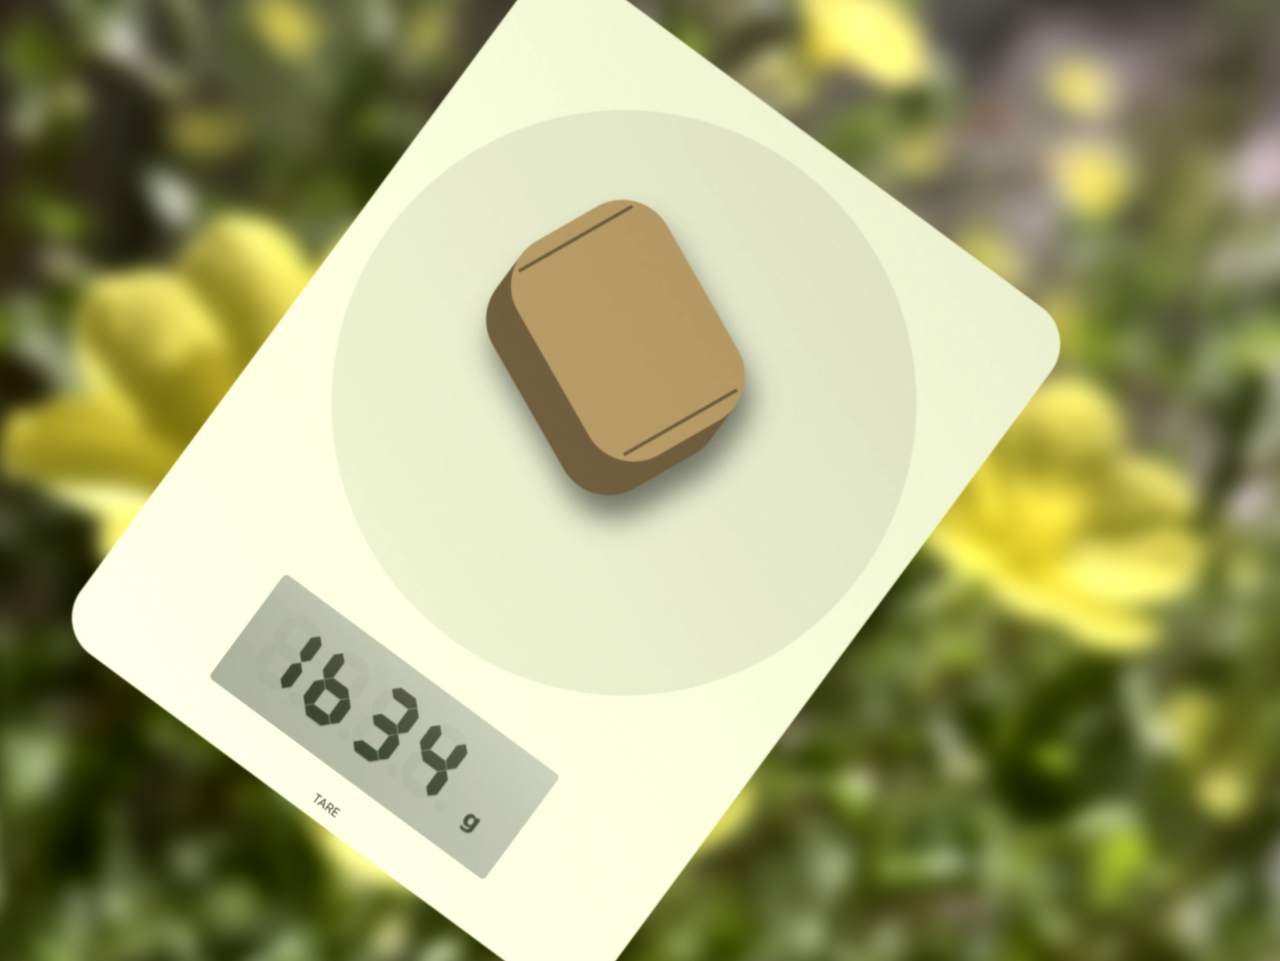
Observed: 1634 g
